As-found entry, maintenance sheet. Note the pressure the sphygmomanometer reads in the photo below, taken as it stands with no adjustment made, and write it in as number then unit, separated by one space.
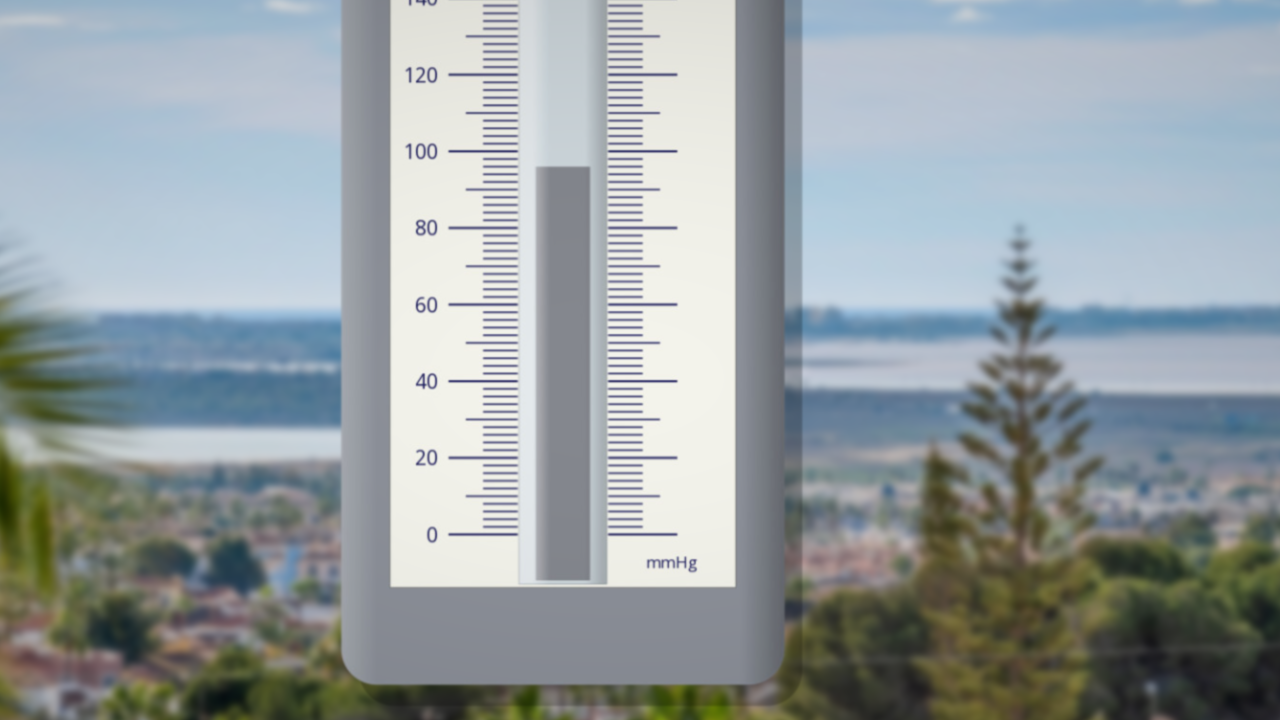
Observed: 96 mmHg
